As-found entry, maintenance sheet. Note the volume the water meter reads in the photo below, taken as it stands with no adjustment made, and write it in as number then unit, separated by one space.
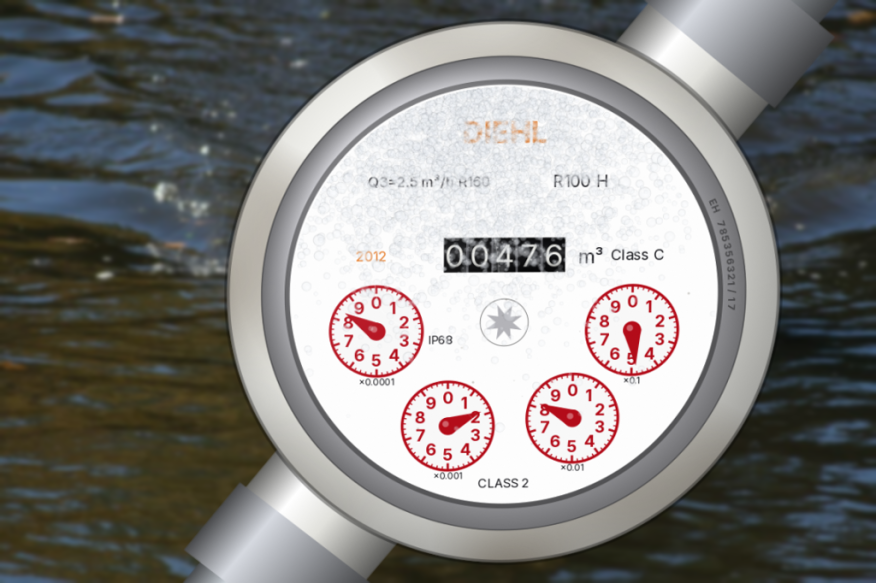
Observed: 476.4818 m³
